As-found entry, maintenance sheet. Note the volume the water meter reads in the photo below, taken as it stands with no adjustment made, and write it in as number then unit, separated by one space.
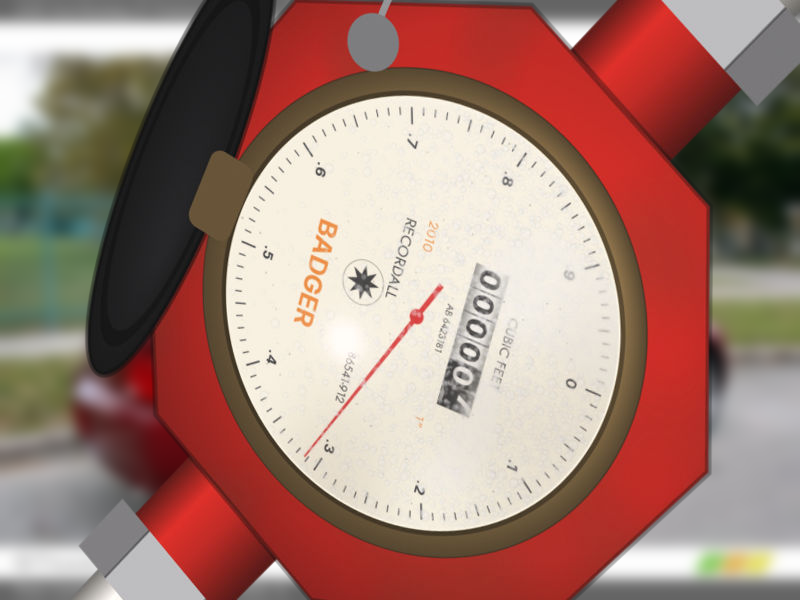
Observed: 7.31 ft³
